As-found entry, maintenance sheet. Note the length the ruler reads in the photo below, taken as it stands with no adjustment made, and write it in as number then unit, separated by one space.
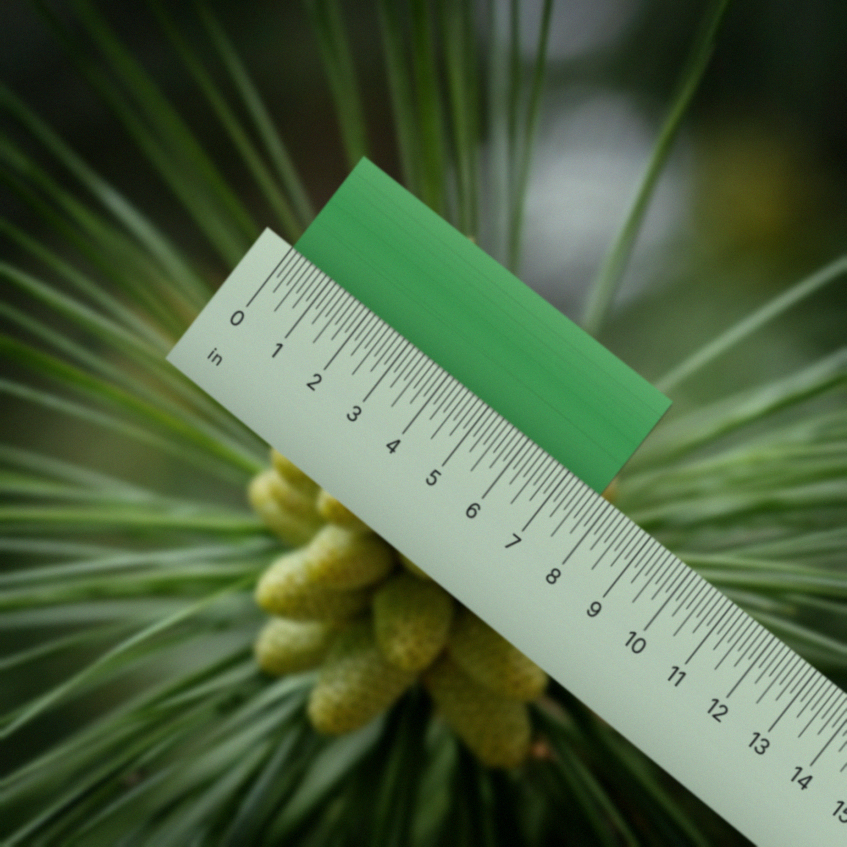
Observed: 7.75 in
